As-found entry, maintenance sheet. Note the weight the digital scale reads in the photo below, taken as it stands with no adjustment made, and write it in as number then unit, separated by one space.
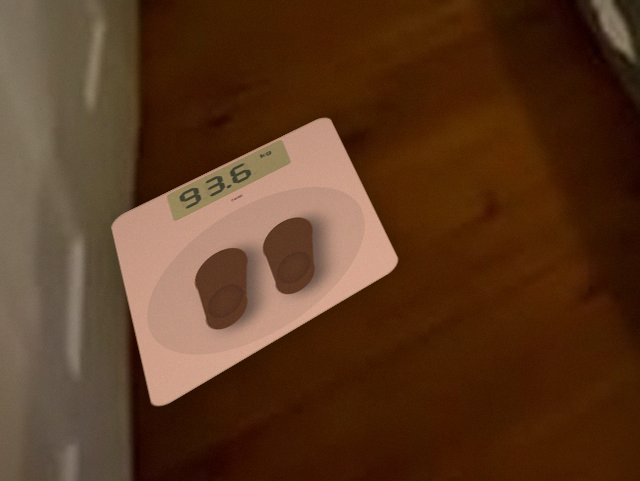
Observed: 93.6 kg
